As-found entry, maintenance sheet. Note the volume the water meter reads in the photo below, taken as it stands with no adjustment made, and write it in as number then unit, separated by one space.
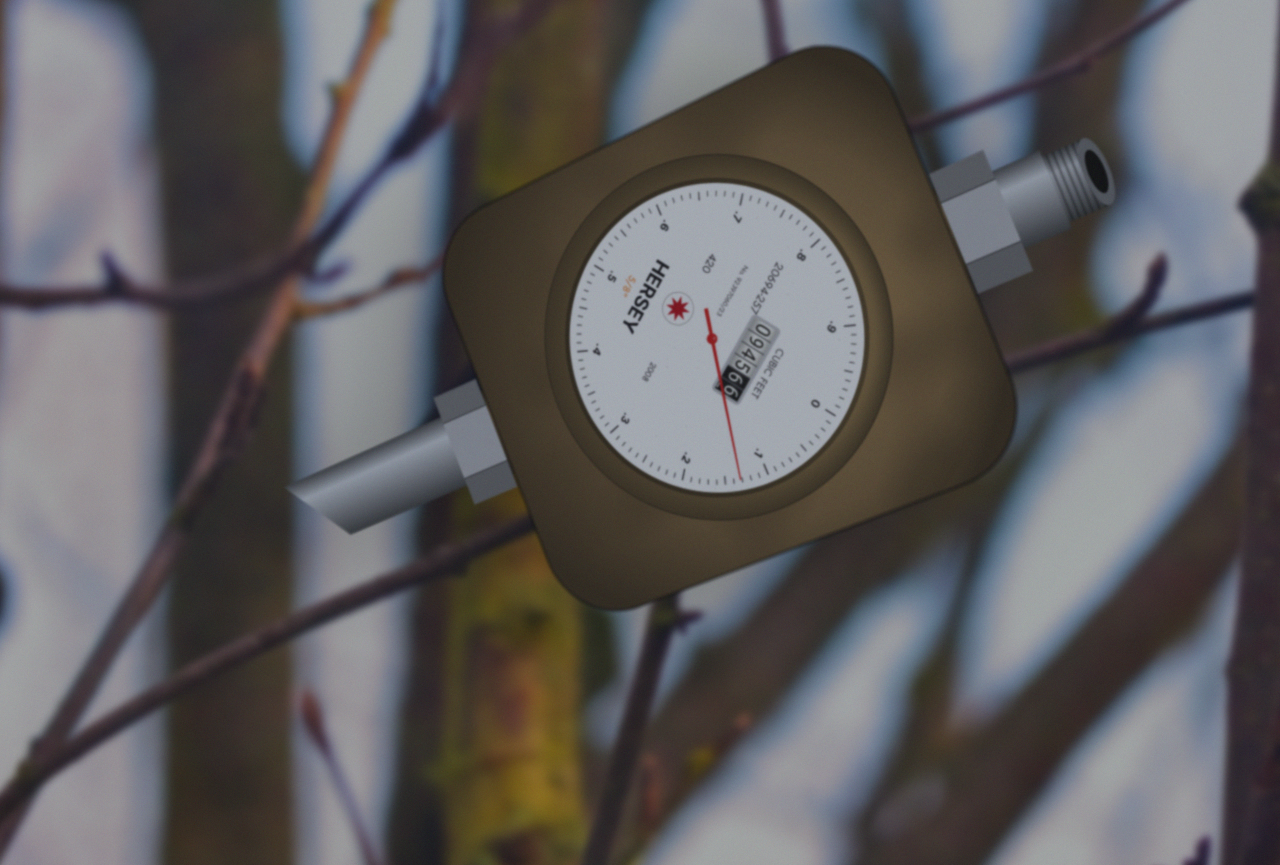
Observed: 94566.13 ft³
